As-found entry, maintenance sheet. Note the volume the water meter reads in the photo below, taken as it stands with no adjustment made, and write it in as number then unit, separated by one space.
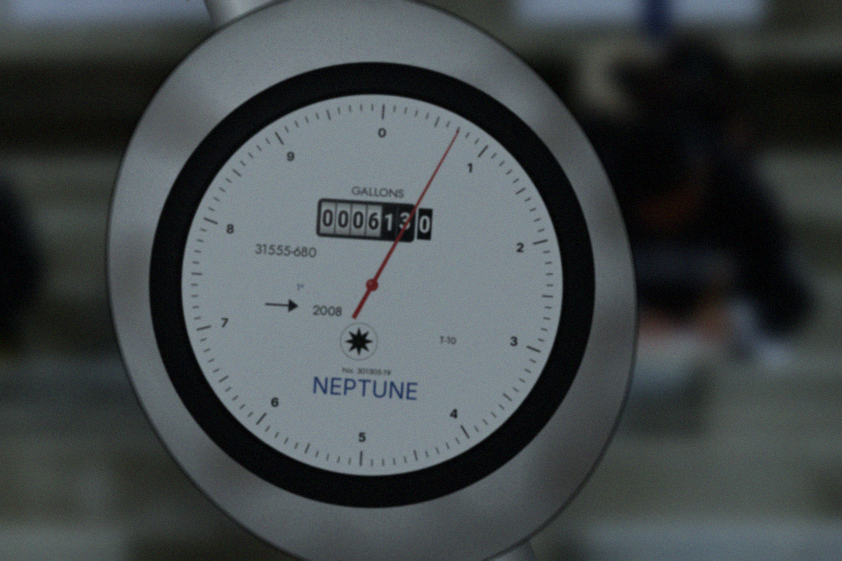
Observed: 6130.7 gal
